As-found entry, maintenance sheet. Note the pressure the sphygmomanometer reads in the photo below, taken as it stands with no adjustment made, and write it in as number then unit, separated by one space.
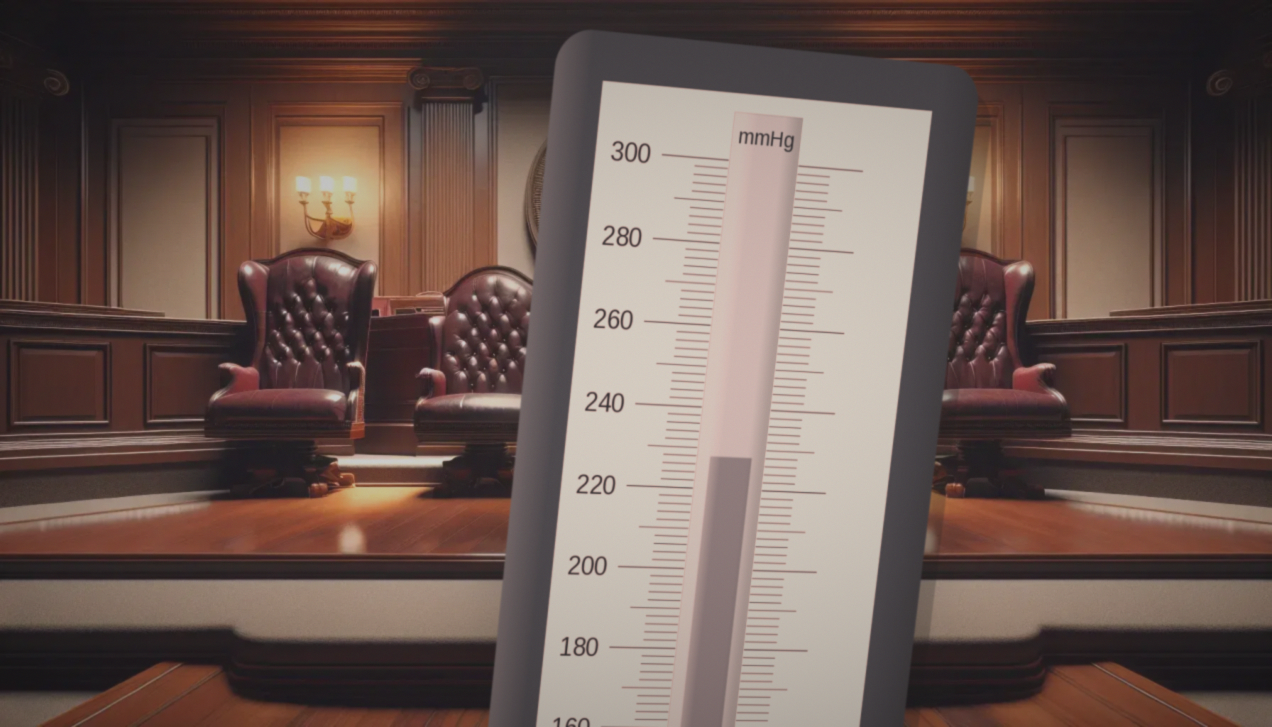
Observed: 228 mmHg
